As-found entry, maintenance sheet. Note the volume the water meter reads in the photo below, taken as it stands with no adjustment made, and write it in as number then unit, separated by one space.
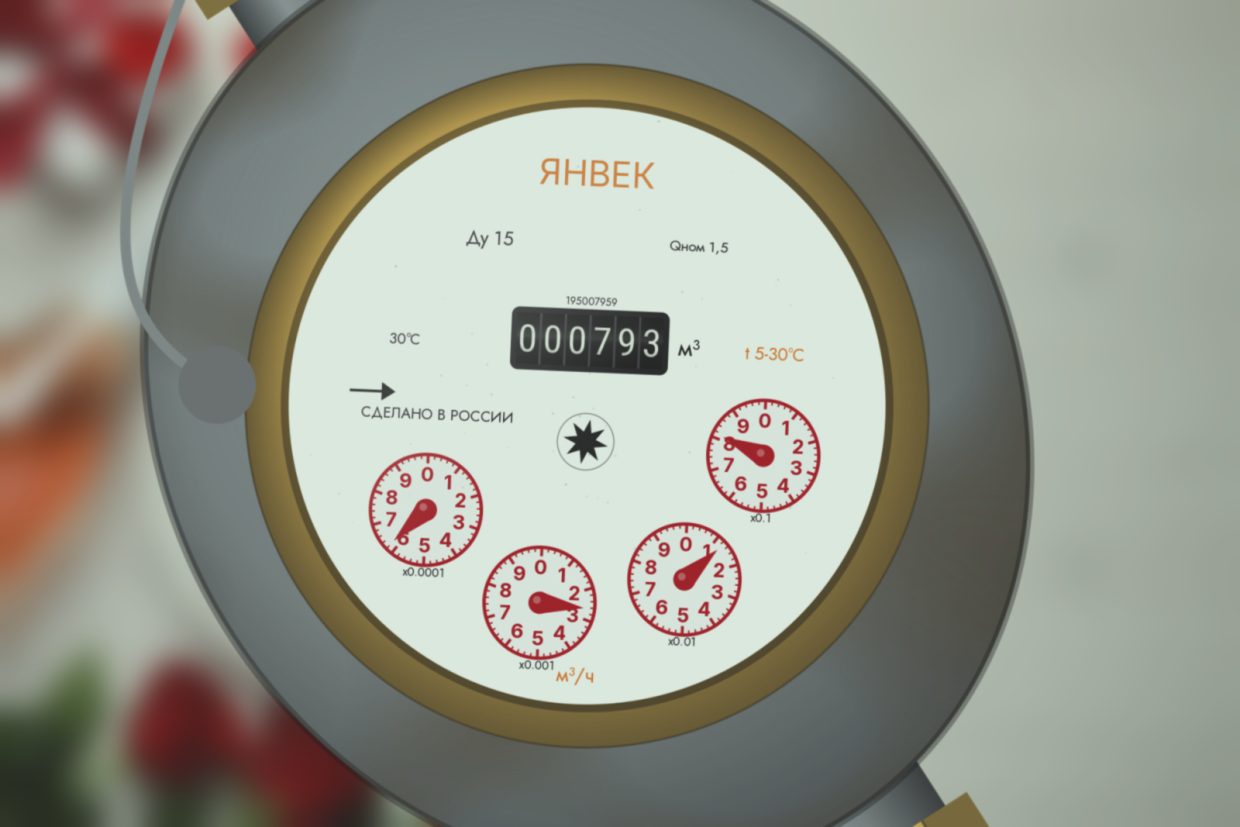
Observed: 793.8126 m³
